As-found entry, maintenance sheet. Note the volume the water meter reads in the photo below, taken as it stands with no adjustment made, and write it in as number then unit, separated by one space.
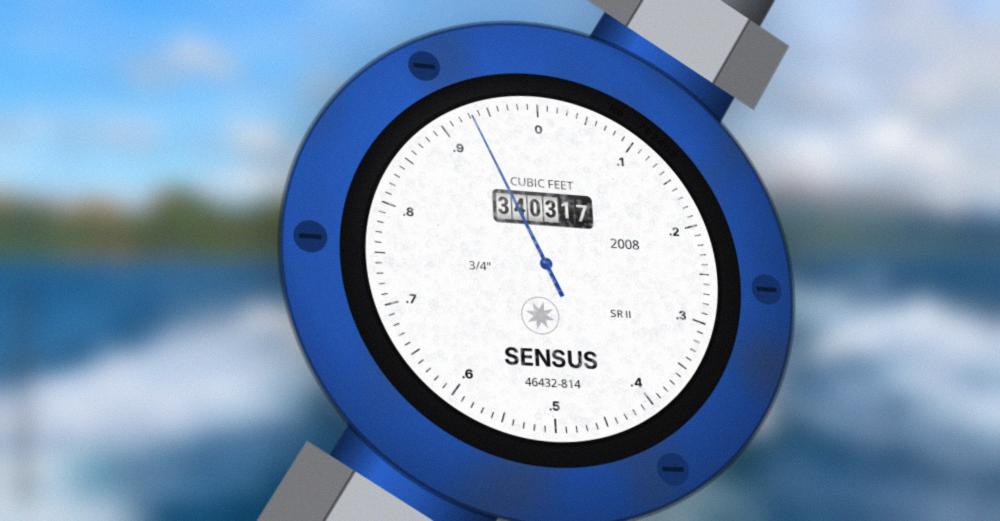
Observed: 340316.93 ft³
